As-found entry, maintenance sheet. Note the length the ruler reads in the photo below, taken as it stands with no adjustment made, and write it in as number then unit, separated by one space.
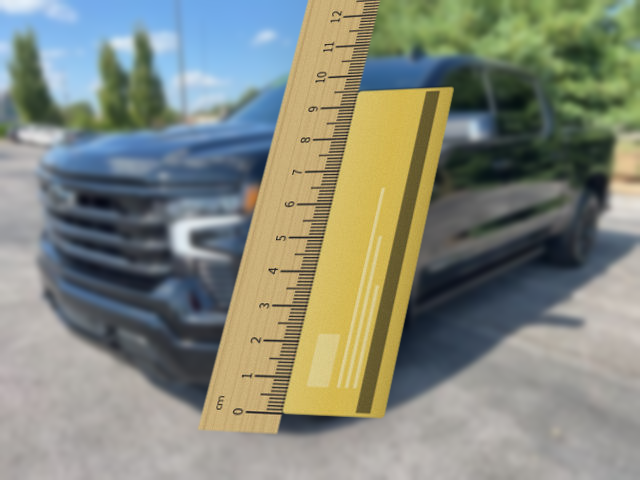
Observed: 9.5 cm
